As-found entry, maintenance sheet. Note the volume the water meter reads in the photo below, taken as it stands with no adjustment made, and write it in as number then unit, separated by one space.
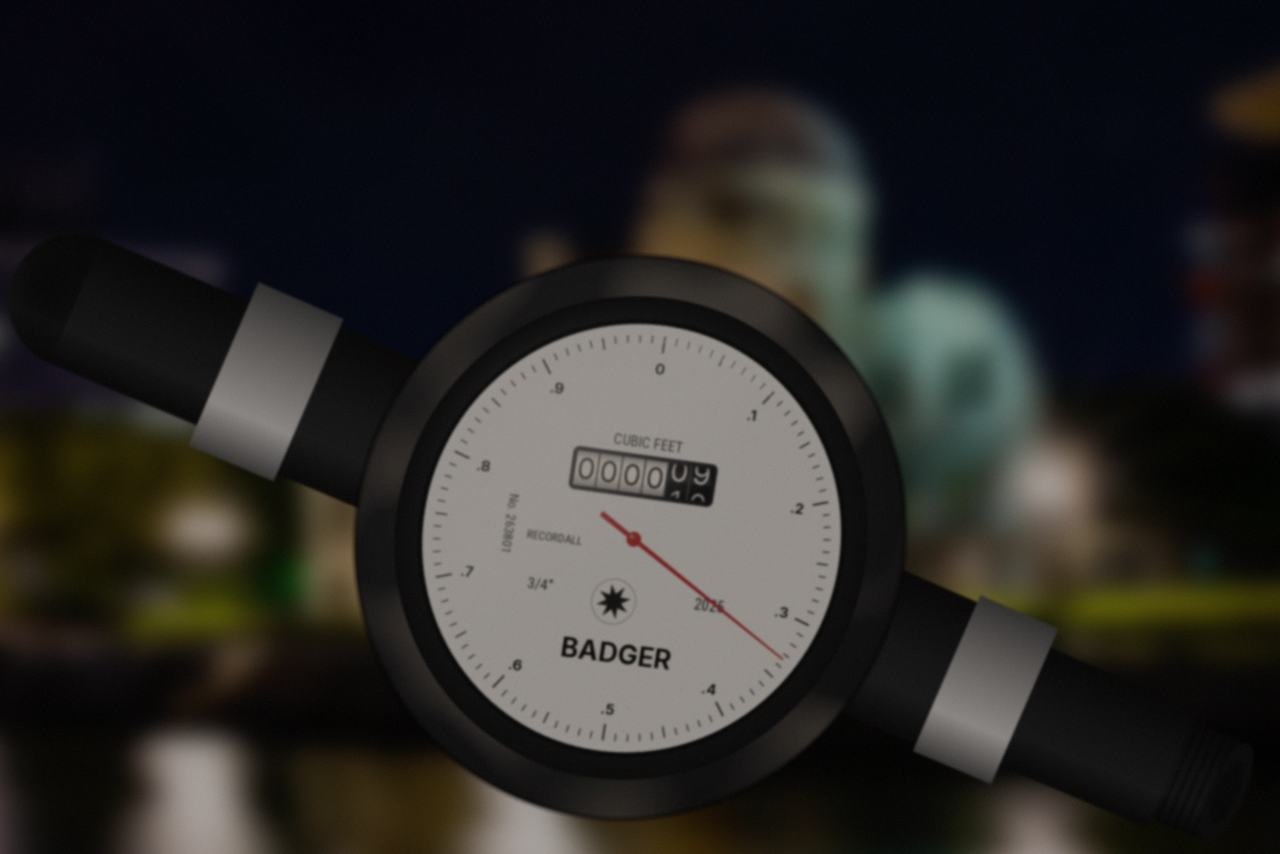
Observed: 9.33 ft³
